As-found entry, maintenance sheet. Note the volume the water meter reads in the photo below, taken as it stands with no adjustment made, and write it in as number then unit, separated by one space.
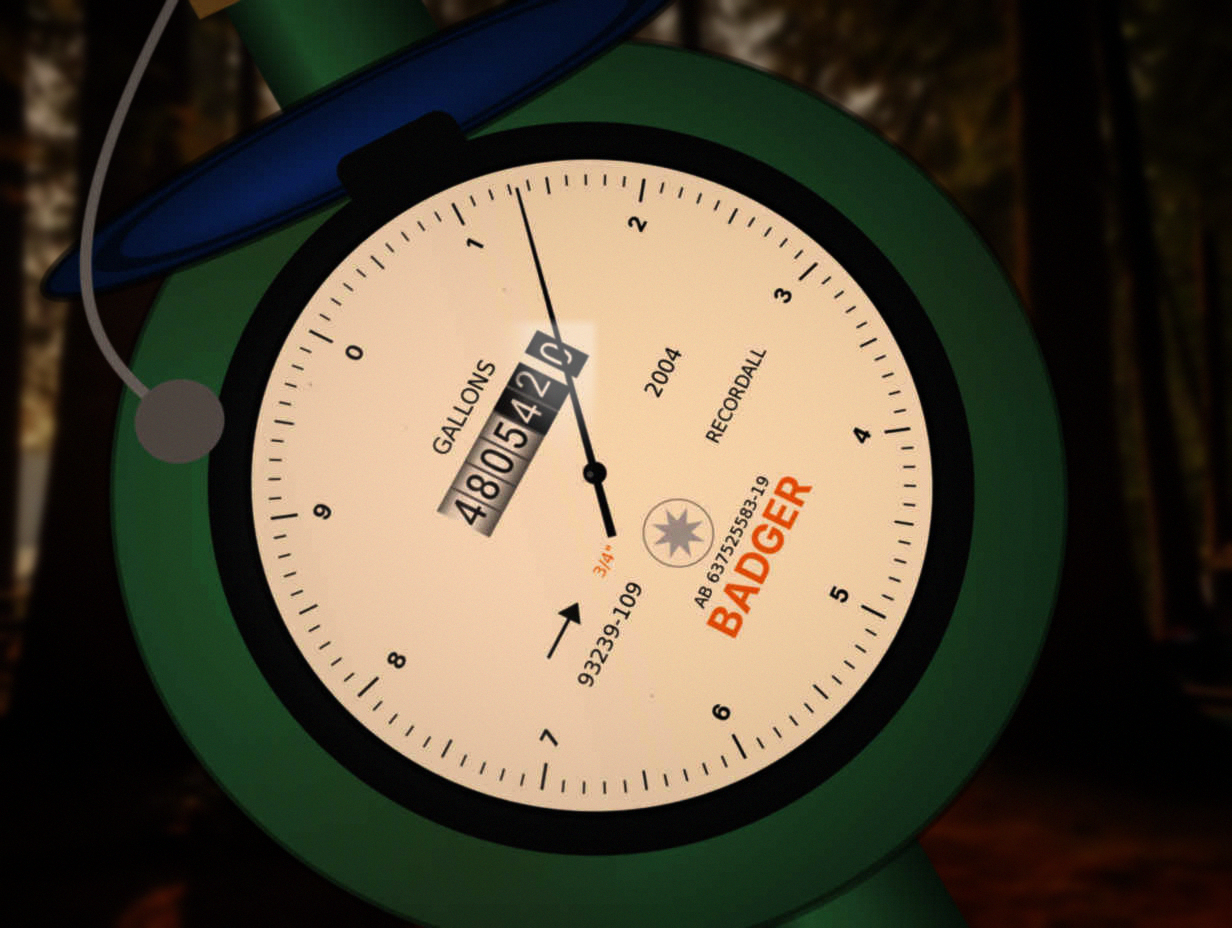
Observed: 4805421.3 gal
